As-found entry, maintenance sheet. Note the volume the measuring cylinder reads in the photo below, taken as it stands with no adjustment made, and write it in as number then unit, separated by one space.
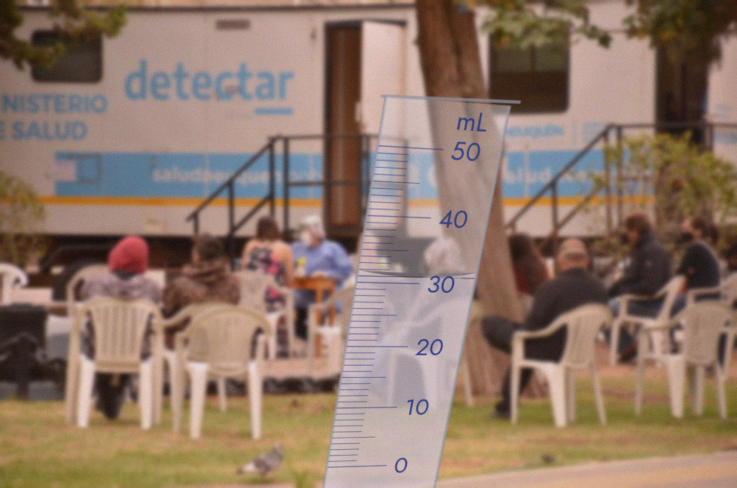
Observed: 31 mL
